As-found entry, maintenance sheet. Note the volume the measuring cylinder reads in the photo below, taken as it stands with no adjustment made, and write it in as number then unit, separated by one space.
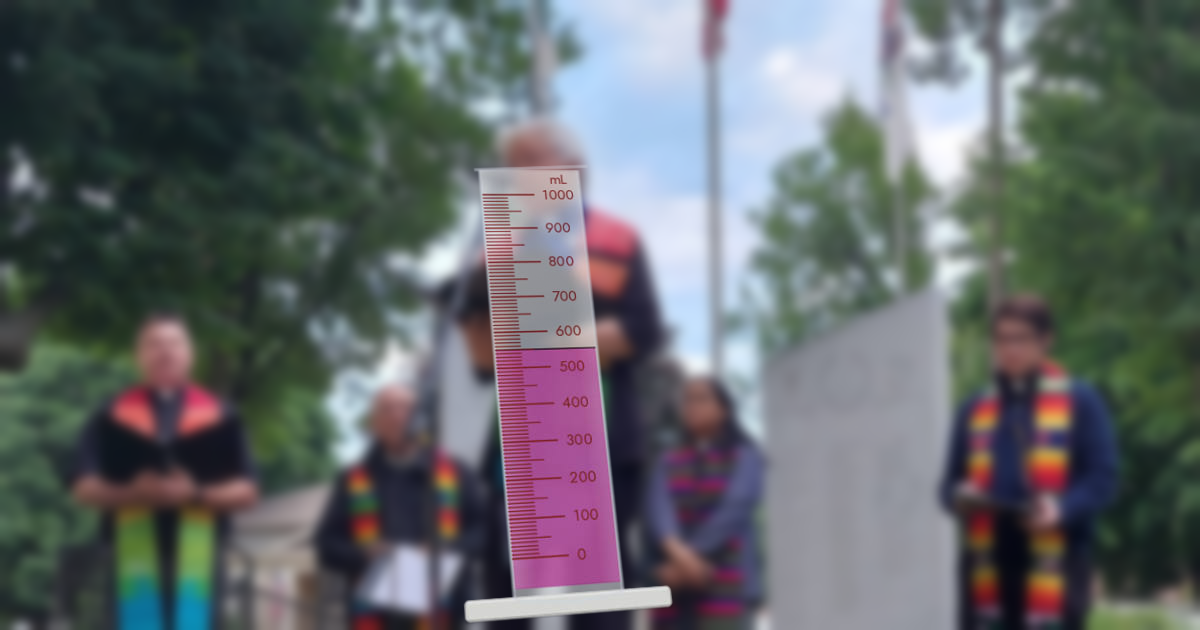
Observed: 550 mL
